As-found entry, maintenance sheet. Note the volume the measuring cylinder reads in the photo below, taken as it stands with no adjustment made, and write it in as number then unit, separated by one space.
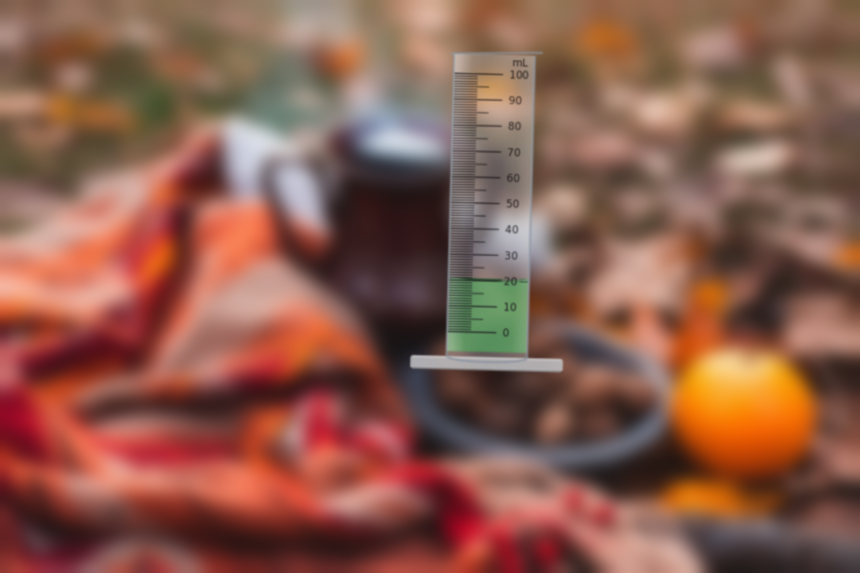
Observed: 20 mL
